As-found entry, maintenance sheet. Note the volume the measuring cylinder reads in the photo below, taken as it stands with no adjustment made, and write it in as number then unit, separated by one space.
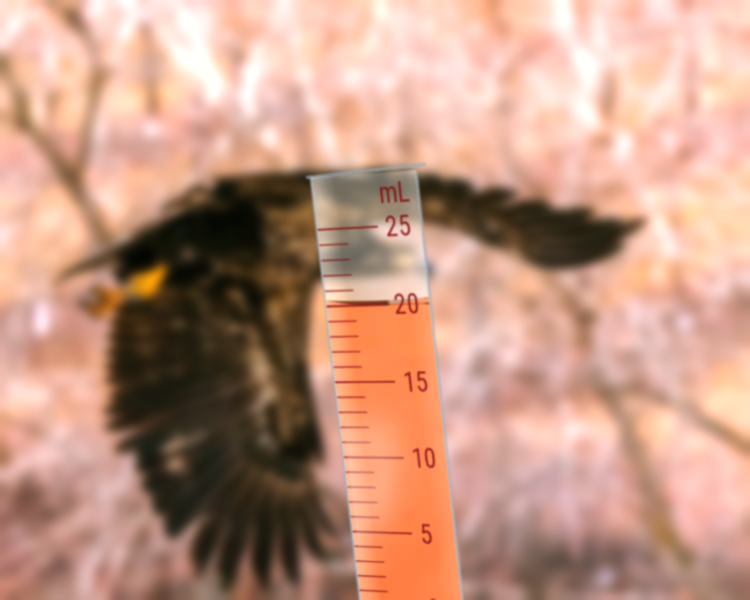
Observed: 20 mL
